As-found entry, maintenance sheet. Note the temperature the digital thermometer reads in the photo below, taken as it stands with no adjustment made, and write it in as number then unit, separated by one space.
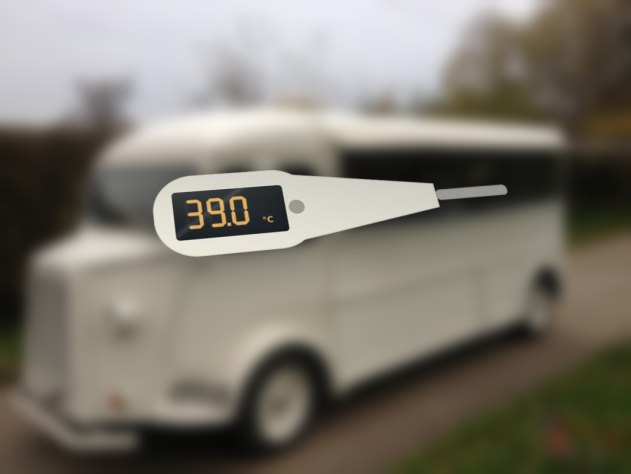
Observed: 39.0 °C
